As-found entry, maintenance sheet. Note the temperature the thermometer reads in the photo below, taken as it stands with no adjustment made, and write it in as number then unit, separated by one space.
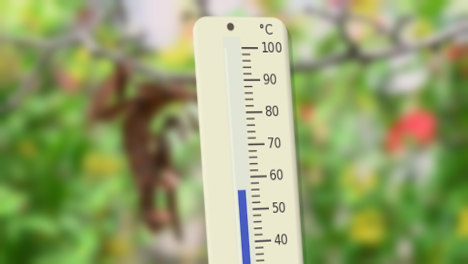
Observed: 56 °C
